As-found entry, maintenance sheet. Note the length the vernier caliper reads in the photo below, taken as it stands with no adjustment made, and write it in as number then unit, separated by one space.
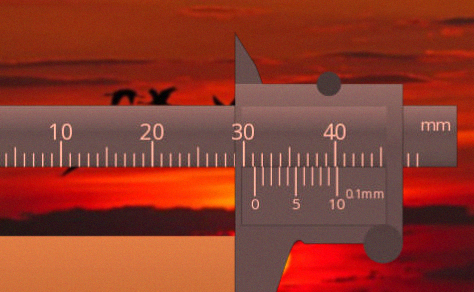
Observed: 31.2 mm
